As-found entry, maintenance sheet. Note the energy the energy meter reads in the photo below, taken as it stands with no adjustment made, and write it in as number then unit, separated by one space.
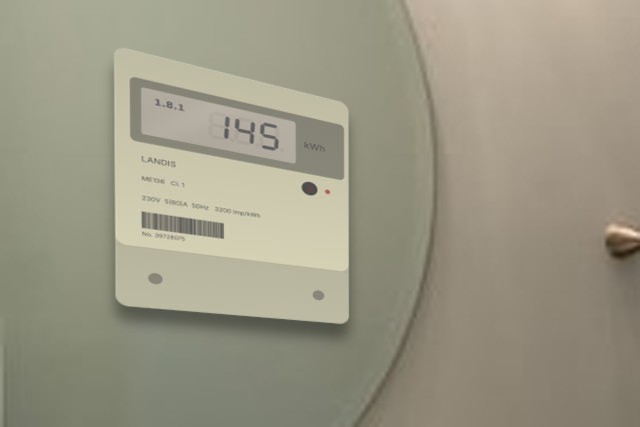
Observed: 145 kWh
